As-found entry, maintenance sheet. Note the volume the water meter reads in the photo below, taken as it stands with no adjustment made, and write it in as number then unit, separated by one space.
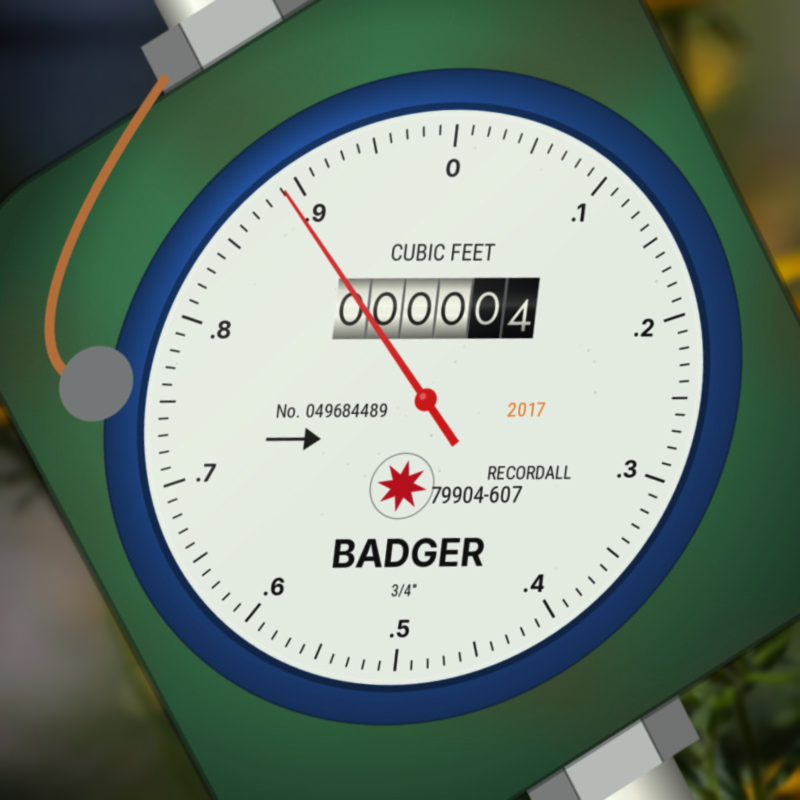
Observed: 3.89 ft³
